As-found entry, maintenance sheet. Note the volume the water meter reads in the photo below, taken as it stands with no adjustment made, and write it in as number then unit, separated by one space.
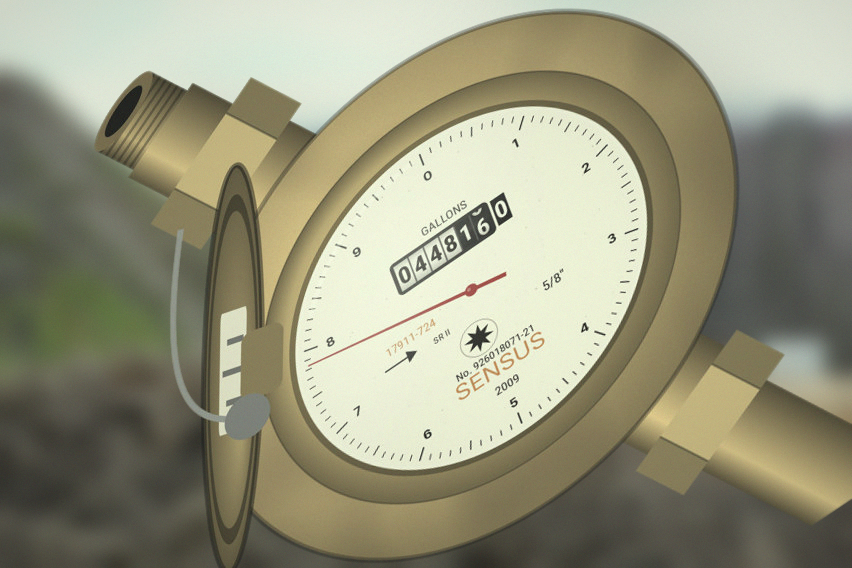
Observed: 448157.8 gal
